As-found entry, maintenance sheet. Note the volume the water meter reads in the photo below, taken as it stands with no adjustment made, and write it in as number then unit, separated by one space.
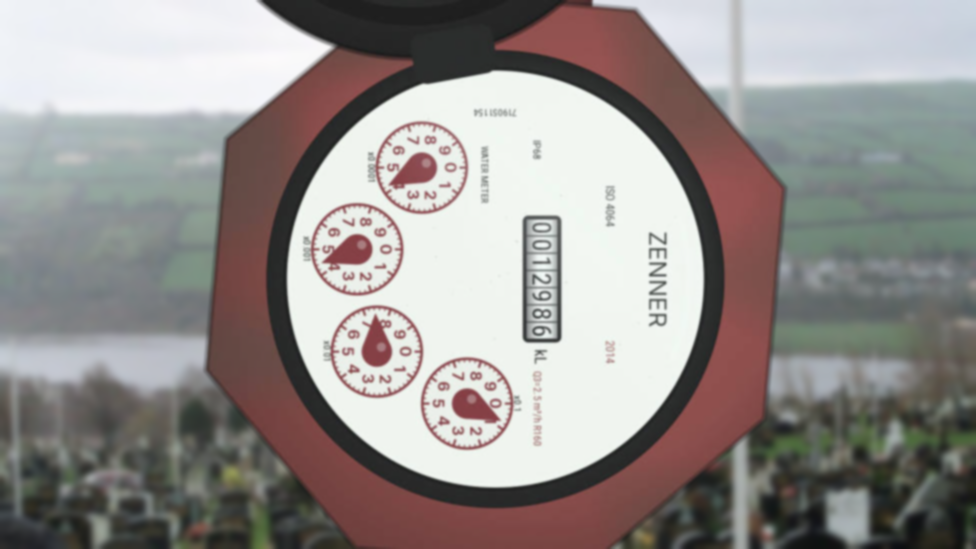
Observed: 12986.0744 kL
